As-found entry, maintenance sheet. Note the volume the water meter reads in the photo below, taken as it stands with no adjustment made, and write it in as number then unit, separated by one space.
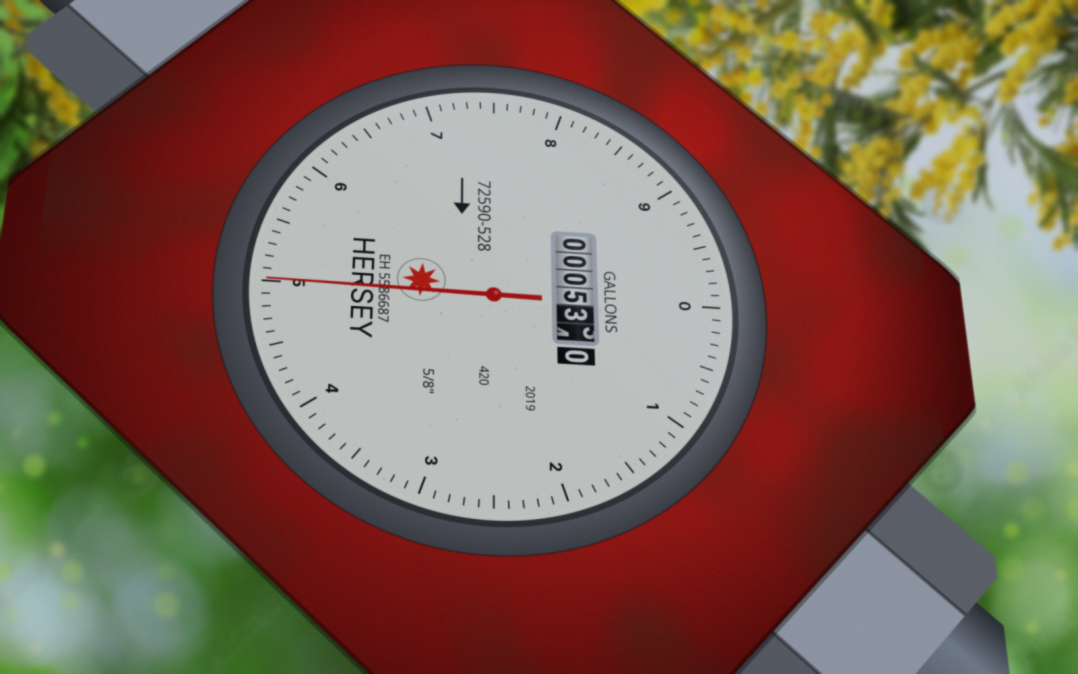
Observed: 5335.0 gal
